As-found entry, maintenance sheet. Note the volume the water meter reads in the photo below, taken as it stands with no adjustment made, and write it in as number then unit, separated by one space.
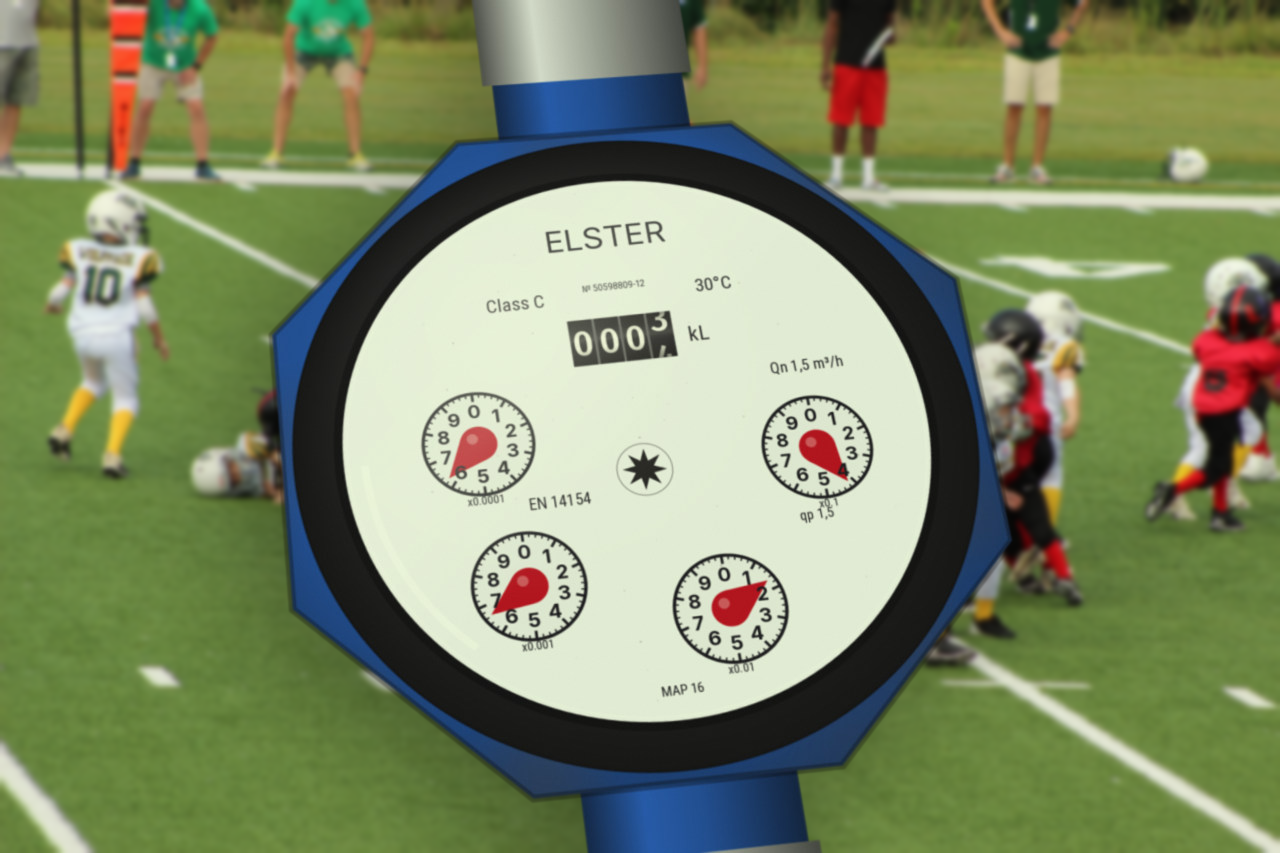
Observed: 3.4166 kL
